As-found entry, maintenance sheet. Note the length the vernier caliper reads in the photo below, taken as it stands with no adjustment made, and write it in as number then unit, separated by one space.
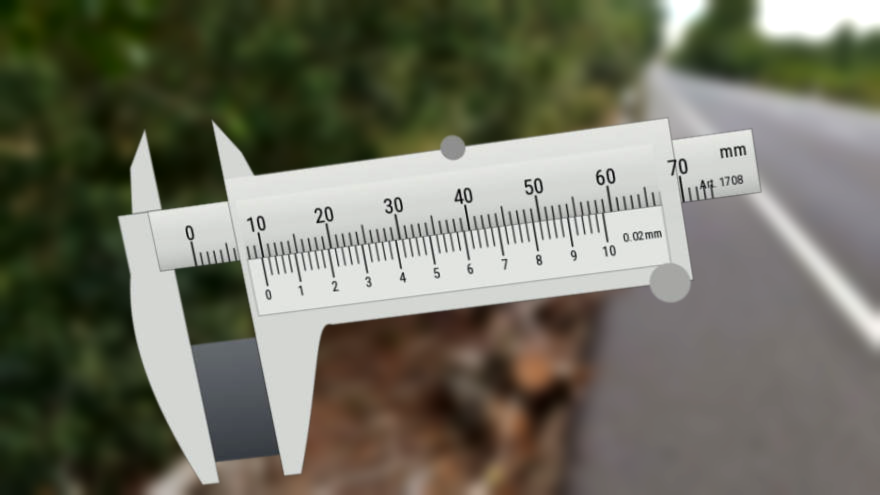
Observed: 9.8 mm
